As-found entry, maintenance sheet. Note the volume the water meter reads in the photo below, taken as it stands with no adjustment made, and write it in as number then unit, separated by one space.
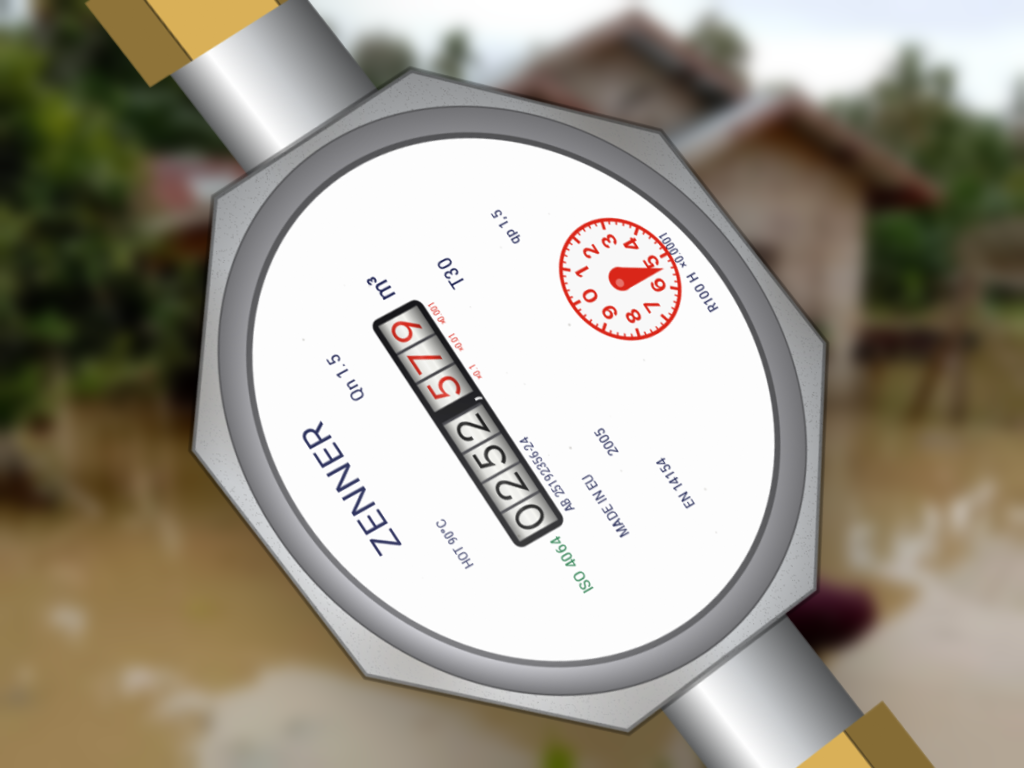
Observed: 252.5795 m³
